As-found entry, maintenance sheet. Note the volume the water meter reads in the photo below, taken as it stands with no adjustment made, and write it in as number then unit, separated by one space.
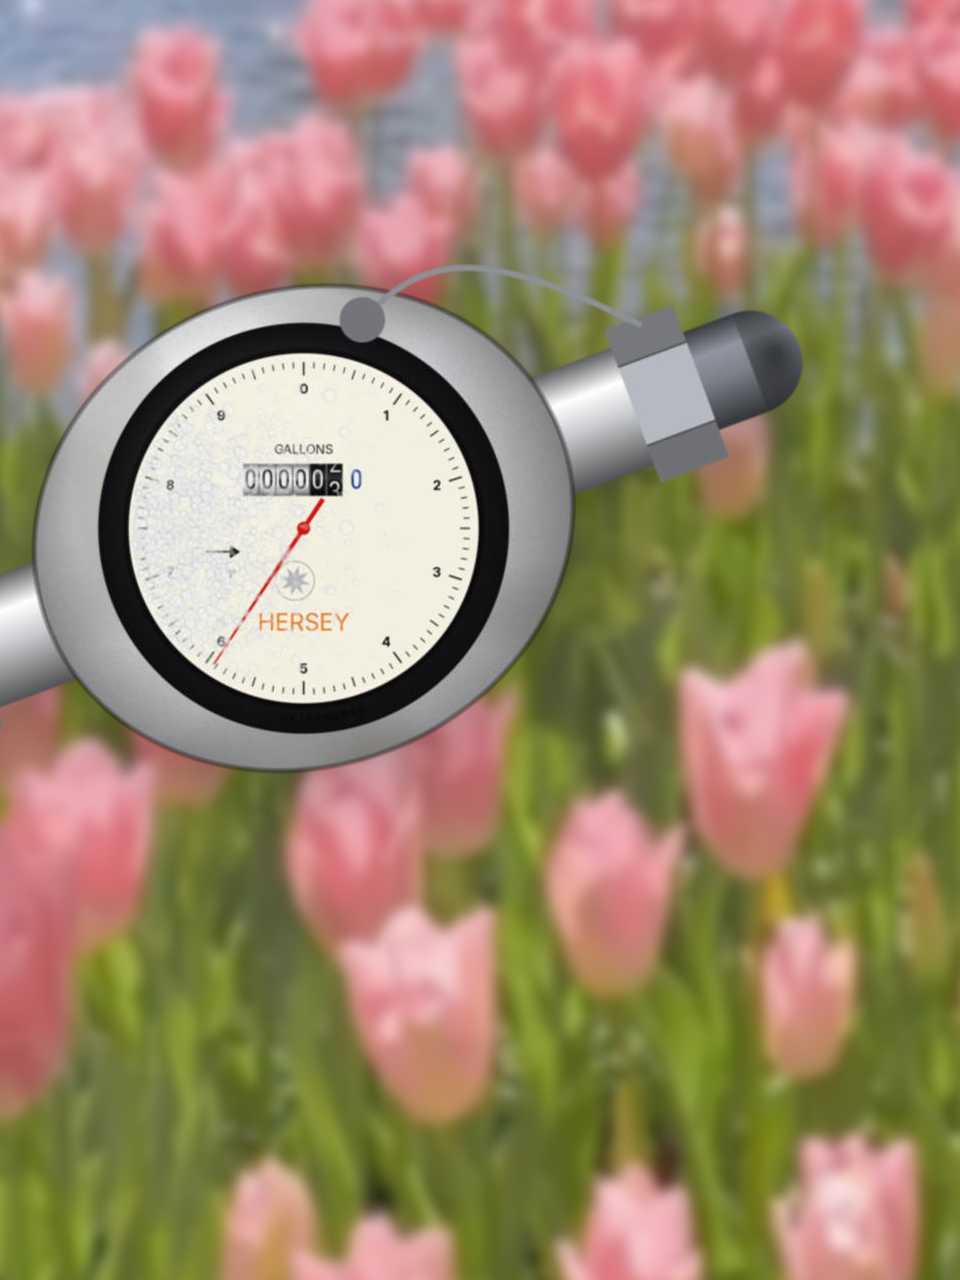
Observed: 25.9 gal
